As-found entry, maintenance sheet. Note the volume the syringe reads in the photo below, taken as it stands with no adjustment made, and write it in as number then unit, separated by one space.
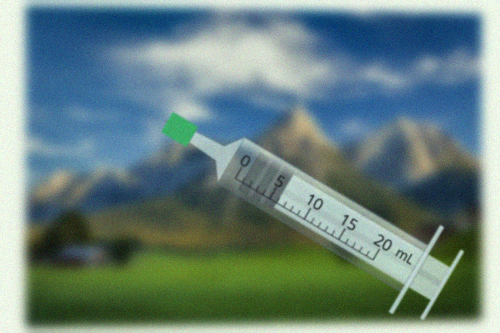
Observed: 1 mL
